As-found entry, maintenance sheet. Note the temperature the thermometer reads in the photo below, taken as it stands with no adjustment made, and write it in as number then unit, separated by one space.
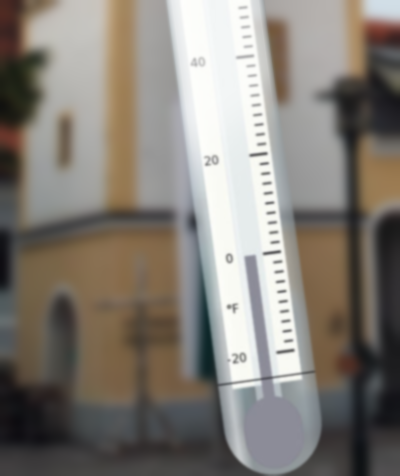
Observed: 0 °F
